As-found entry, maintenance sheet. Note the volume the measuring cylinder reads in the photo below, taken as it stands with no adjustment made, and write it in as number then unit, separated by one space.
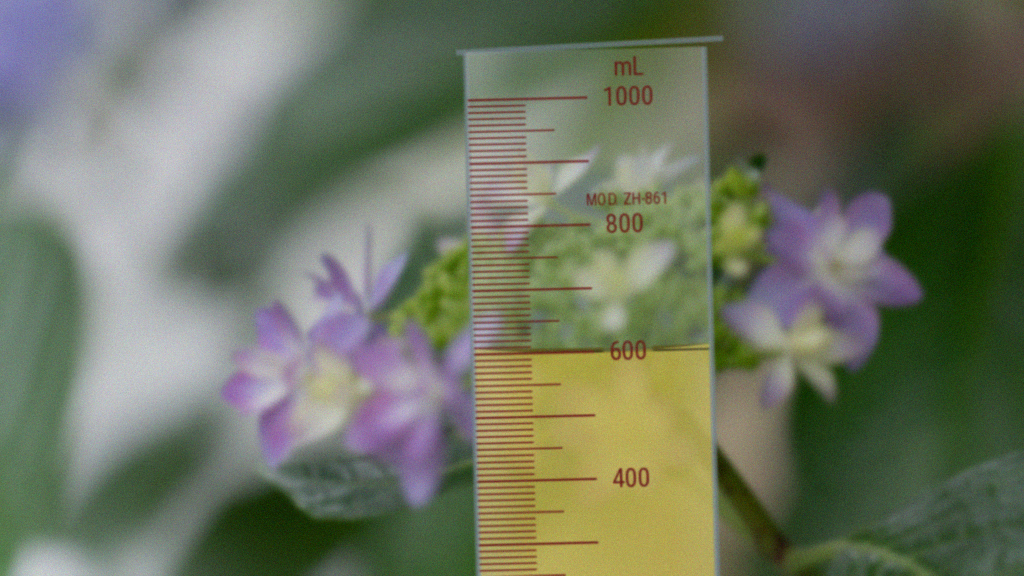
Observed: 600 mL
